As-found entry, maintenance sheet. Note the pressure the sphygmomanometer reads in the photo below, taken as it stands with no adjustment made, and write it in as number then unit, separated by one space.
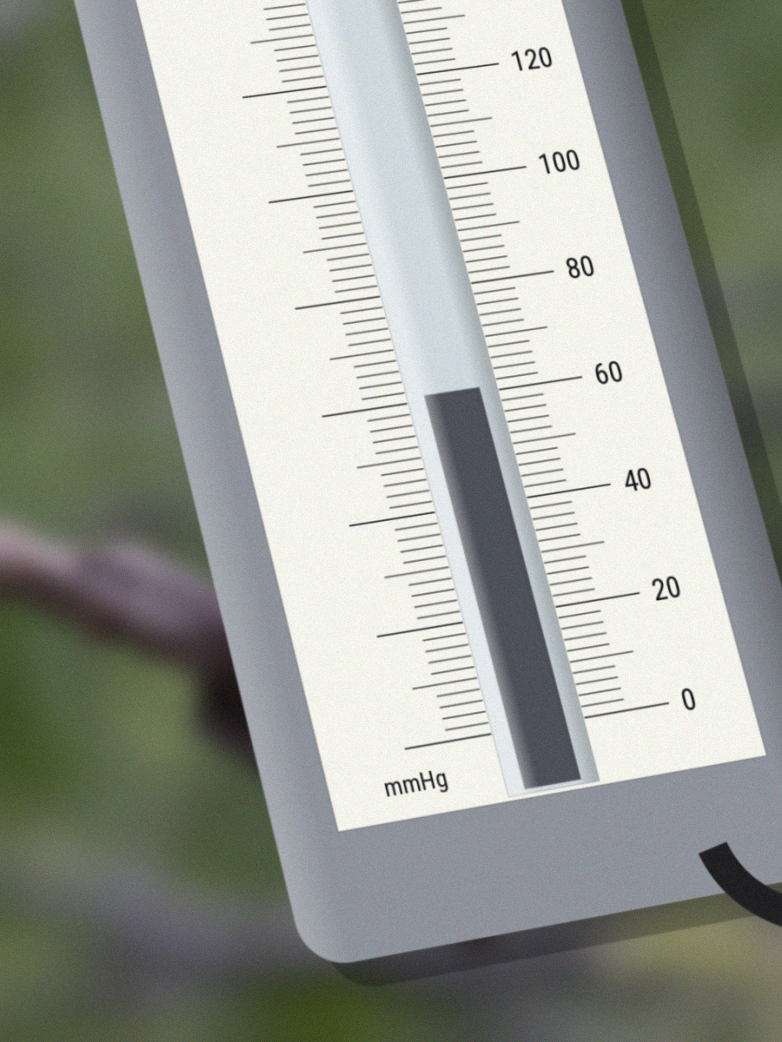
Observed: 61 mmHg
